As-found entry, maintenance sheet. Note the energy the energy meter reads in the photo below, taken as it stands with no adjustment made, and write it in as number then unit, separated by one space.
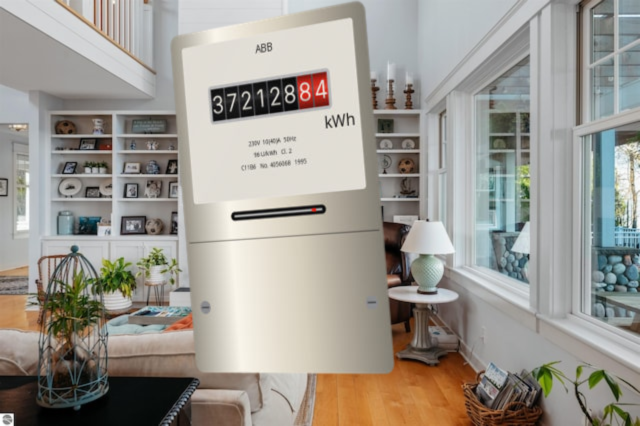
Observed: 372128.84 kWh
